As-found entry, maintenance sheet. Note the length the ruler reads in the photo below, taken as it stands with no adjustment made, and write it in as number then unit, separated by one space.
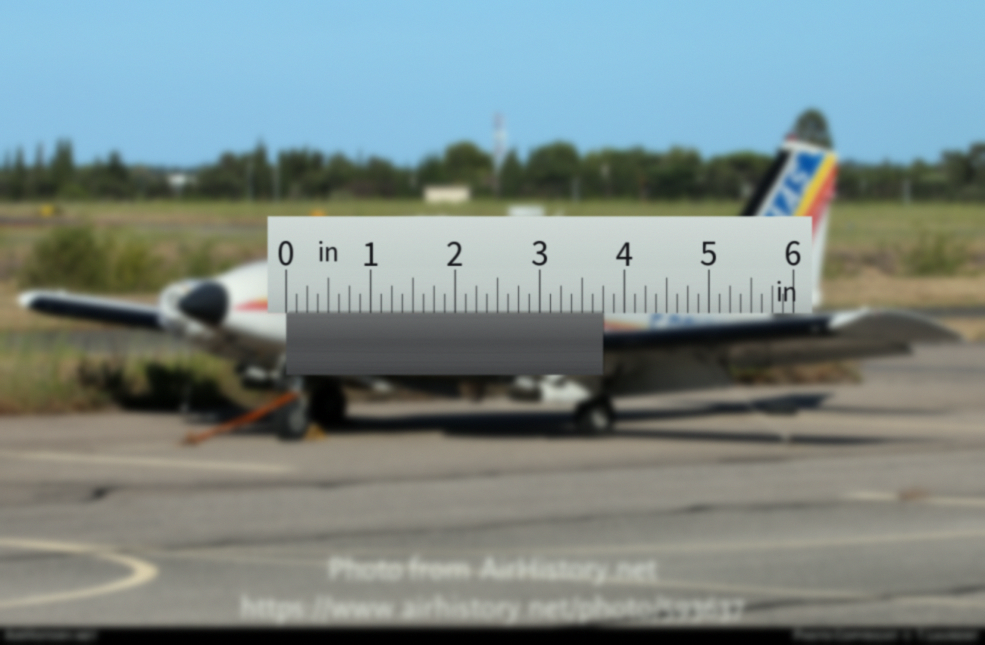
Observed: 3.75 in
